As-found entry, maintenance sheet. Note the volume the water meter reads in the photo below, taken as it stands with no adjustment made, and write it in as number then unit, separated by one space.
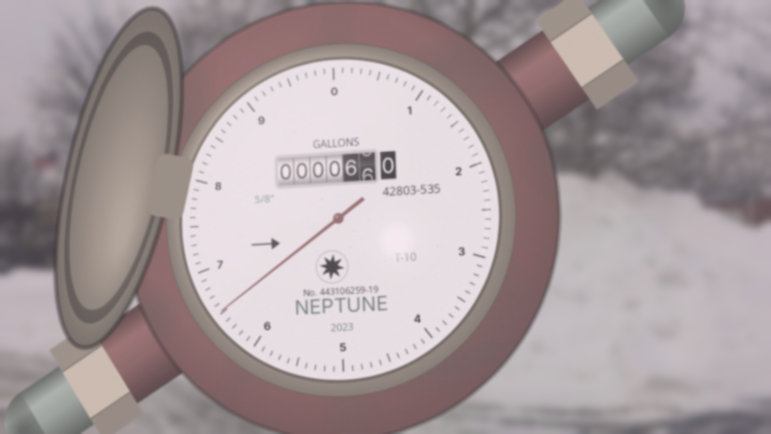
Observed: 656.5 gal
